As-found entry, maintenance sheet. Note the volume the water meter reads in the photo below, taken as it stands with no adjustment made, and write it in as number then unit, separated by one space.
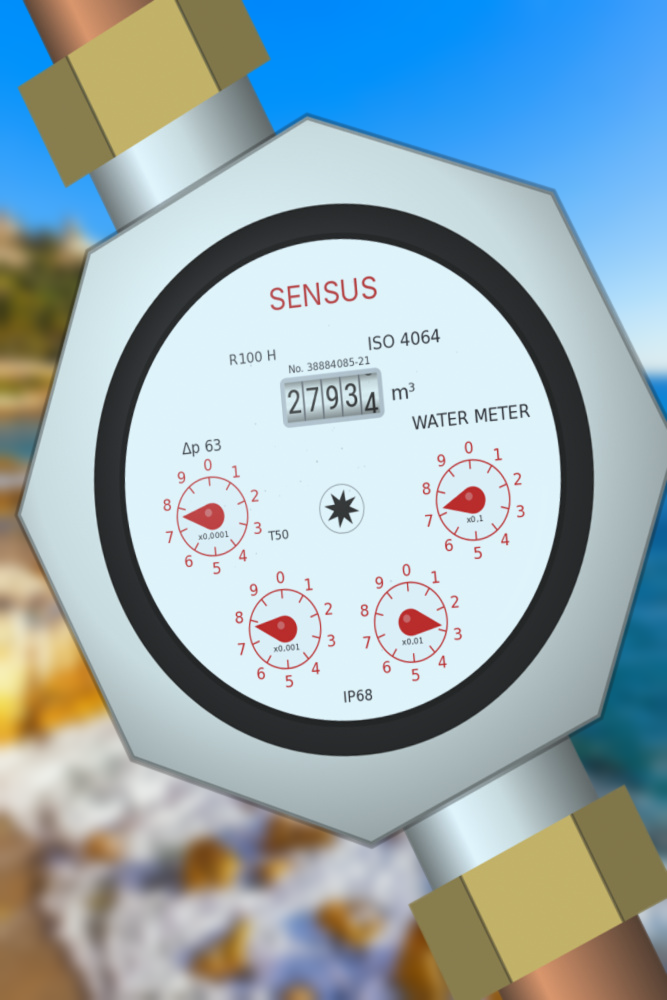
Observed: 27933.7277 m³
